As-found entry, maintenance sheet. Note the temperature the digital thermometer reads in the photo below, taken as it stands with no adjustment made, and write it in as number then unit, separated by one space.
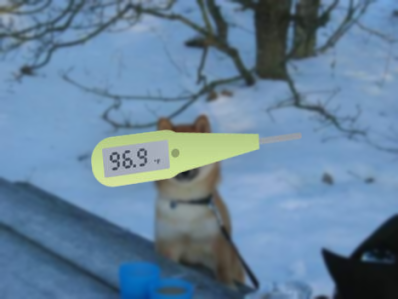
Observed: 96.9 °F
